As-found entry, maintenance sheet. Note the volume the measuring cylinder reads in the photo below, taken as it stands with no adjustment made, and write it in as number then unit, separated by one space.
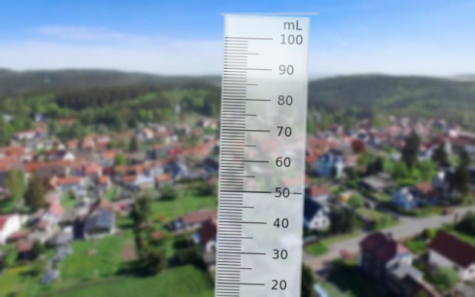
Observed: 50 mL
